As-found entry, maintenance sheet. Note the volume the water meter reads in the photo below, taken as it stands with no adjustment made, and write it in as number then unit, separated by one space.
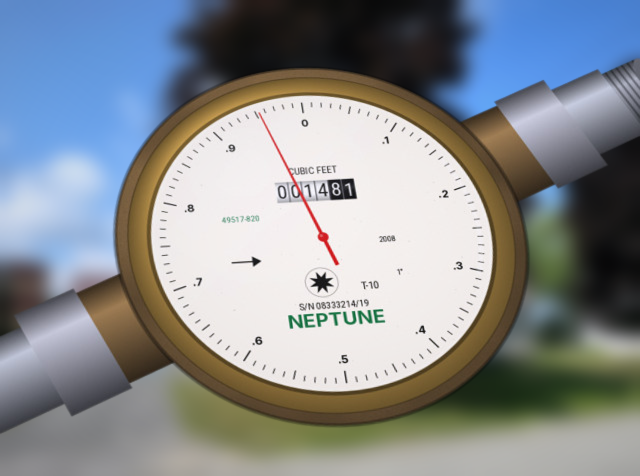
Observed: 1480.95 ft³
